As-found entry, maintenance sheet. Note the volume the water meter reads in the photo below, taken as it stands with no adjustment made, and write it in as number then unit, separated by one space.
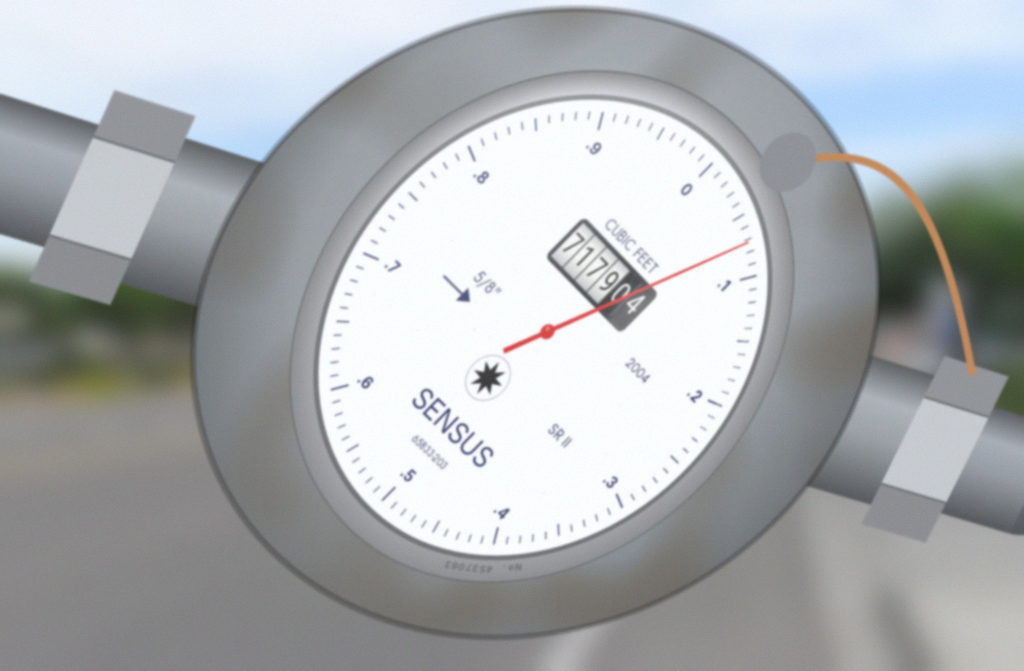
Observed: 717904.07 ft³
